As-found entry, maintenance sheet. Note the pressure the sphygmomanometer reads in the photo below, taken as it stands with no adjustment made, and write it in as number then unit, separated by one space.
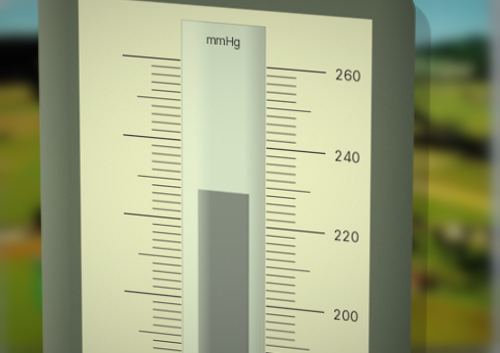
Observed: 228 mmHg
